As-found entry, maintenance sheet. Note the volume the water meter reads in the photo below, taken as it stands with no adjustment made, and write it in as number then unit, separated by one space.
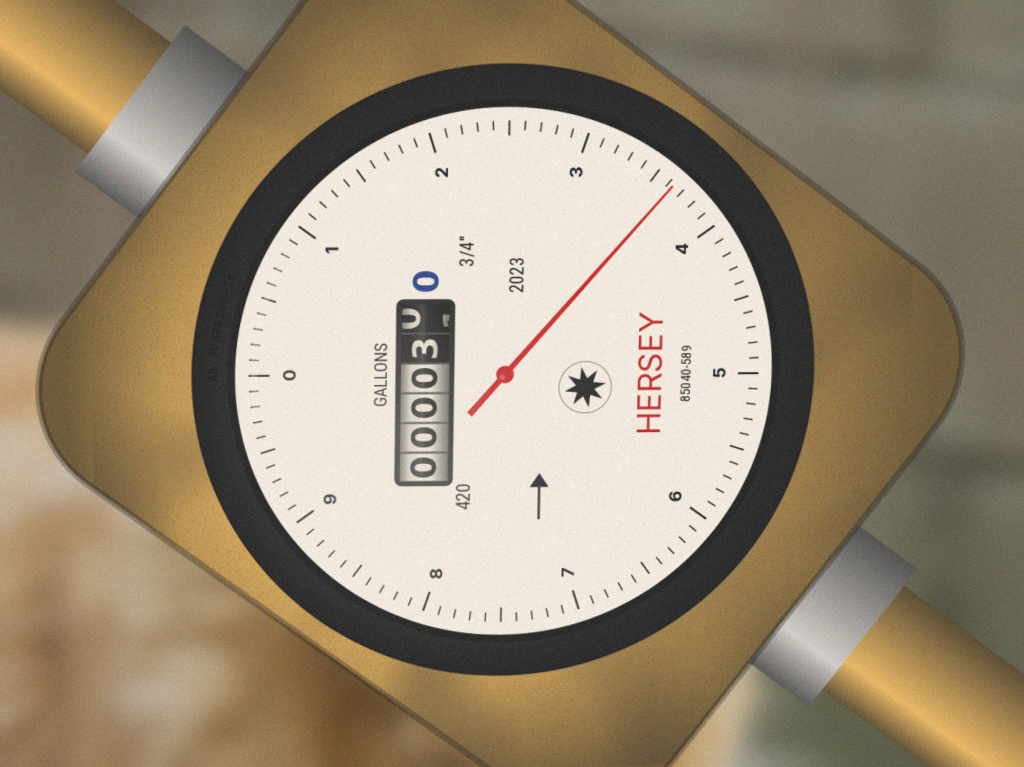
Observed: 303.6 gal
